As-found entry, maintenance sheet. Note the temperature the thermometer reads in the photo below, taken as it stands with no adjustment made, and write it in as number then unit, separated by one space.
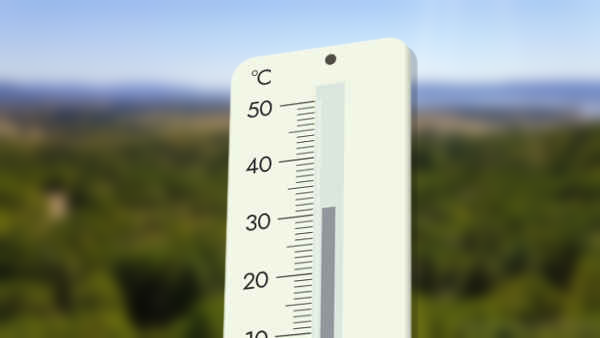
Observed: 31 °C
